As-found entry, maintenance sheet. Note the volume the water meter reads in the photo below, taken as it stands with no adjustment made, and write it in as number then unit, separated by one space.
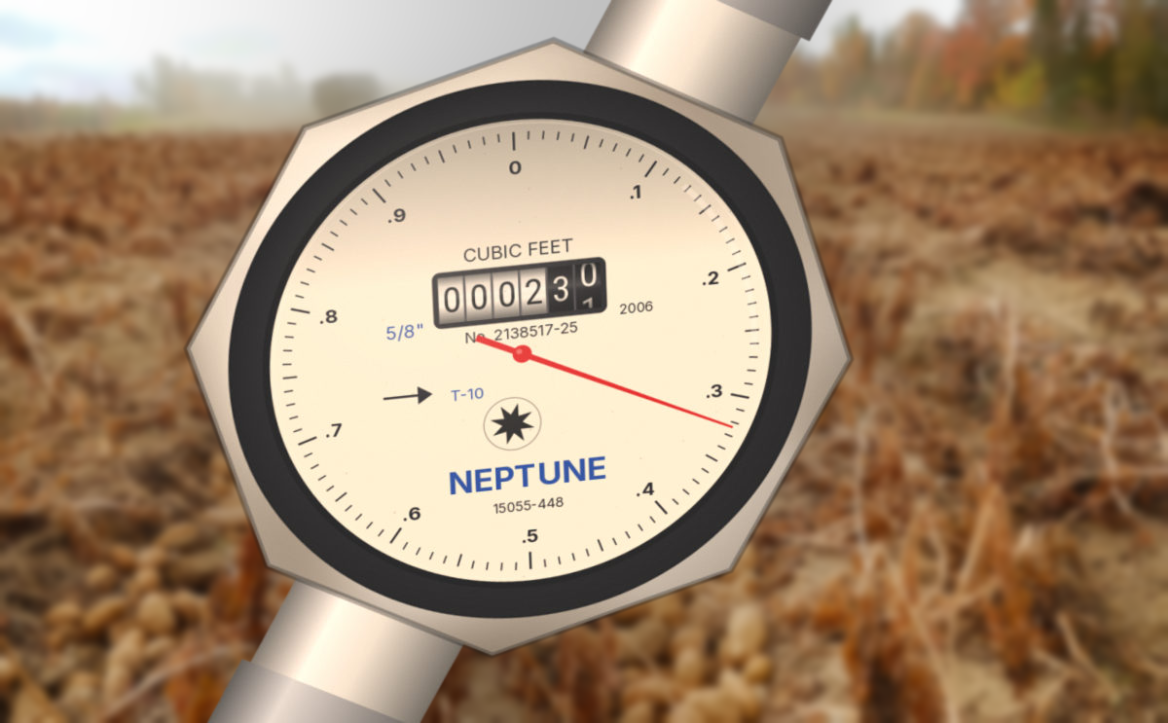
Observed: 230.32 ft³
